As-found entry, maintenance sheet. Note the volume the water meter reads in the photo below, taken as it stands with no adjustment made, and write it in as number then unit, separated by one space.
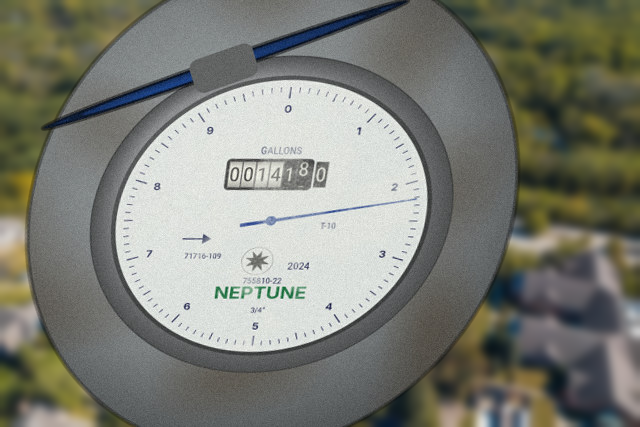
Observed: 14182.2 gal
